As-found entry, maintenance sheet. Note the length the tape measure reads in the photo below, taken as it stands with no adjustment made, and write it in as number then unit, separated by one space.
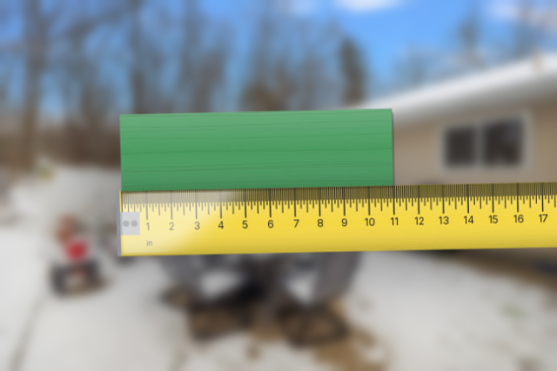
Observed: 11 in
